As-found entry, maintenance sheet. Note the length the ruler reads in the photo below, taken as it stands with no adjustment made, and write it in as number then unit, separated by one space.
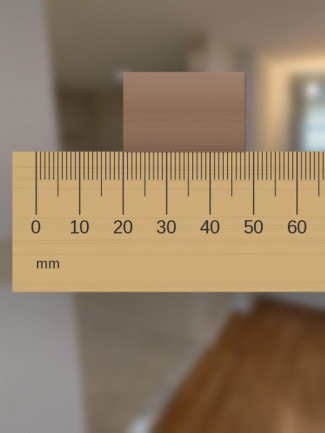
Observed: 28 mm
